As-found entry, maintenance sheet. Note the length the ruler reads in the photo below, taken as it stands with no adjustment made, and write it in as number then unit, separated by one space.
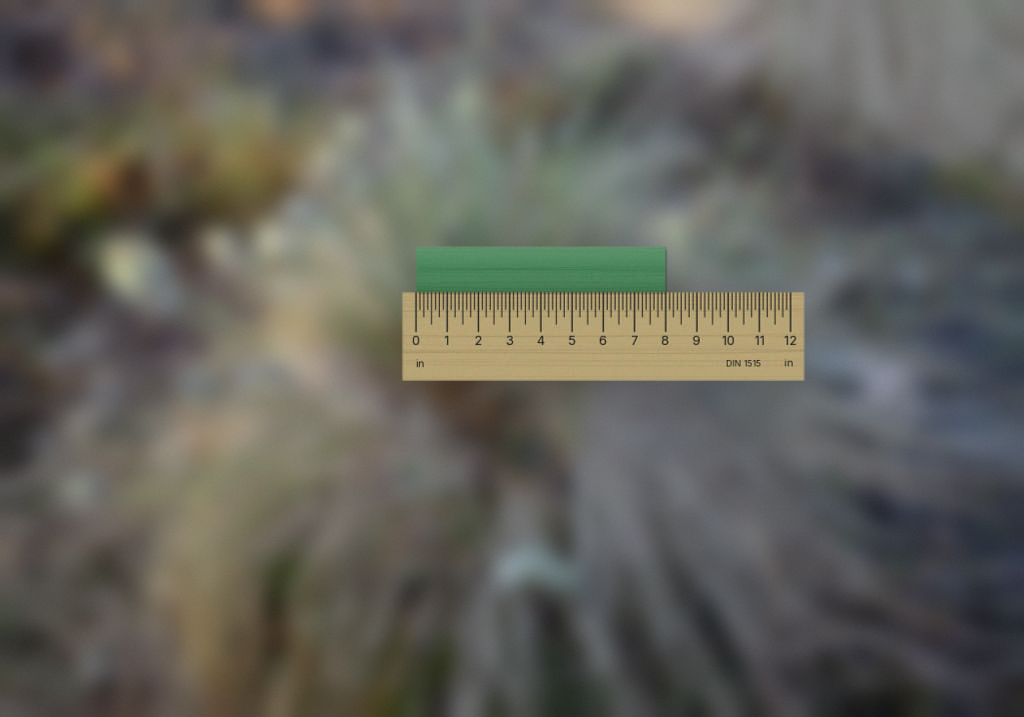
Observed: 8 in
